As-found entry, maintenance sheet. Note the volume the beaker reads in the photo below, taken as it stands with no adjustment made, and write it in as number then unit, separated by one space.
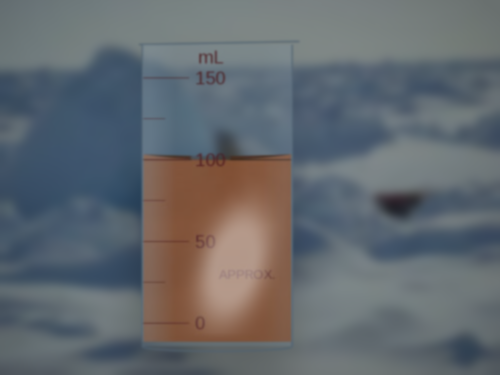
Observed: 100 mL
